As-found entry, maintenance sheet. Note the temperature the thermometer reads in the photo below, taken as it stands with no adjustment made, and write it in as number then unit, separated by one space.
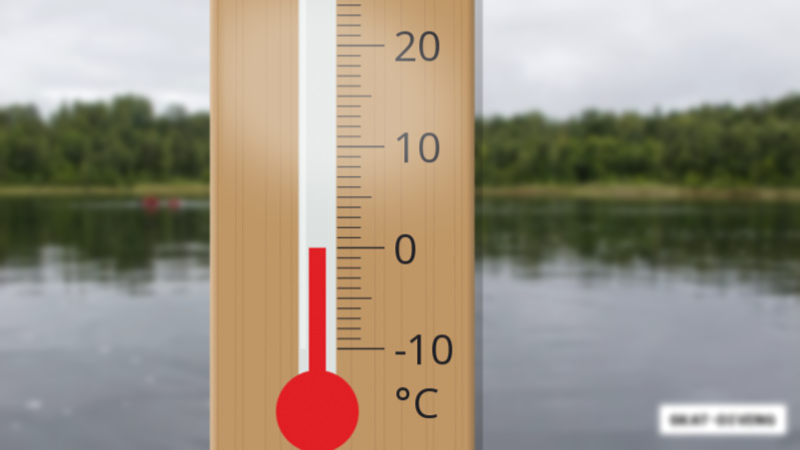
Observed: 0 °C
